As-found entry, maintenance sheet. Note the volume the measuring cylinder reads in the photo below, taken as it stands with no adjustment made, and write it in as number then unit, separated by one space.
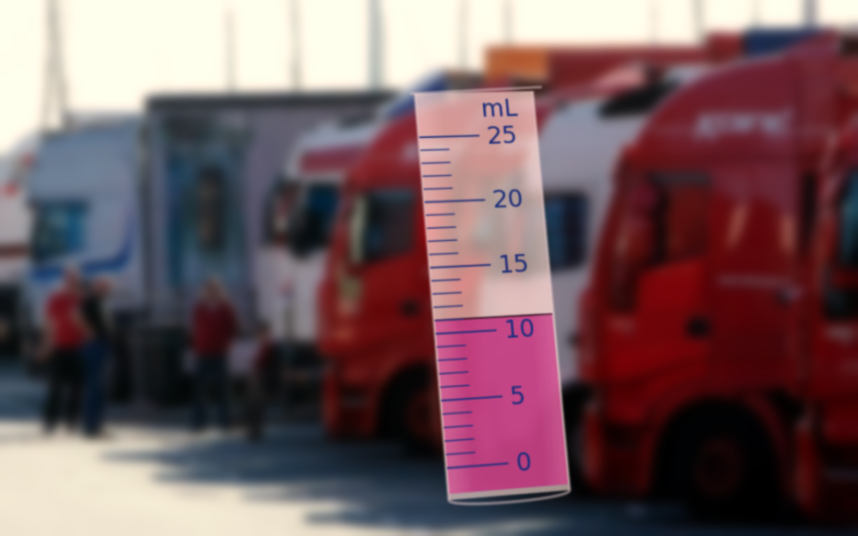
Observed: 11 mL
